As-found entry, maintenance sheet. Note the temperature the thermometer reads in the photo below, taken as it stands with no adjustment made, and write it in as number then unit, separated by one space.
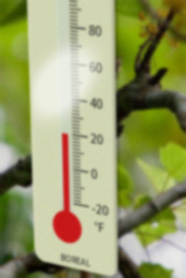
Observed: 20 °F
